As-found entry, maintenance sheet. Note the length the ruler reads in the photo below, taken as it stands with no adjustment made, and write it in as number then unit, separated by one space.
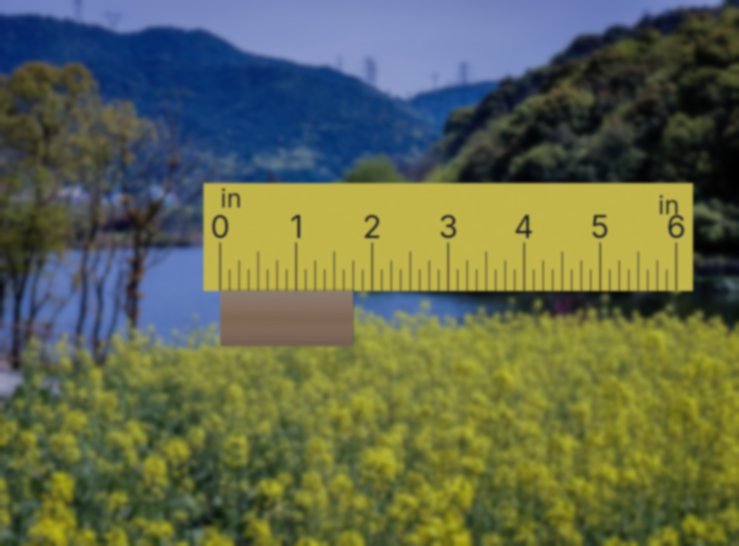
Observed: 1.75 in
